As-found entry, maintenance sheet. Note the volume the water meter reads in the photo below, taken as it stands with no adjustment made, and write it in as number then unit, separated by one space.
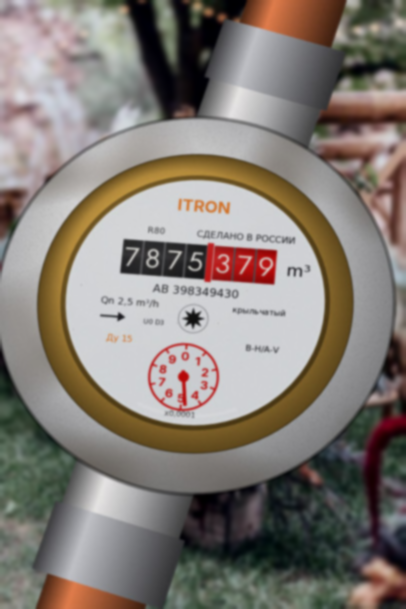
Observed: 7875.3794 m³
